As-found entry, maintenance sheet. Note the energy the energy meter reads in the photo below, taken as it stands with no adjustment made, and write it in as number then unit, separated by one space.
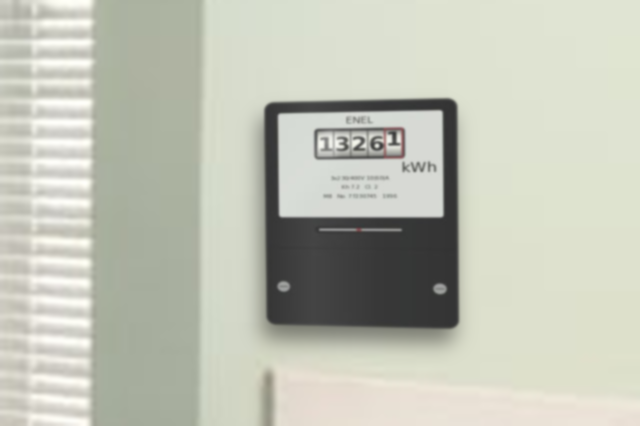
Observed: 1326.1 kWh
